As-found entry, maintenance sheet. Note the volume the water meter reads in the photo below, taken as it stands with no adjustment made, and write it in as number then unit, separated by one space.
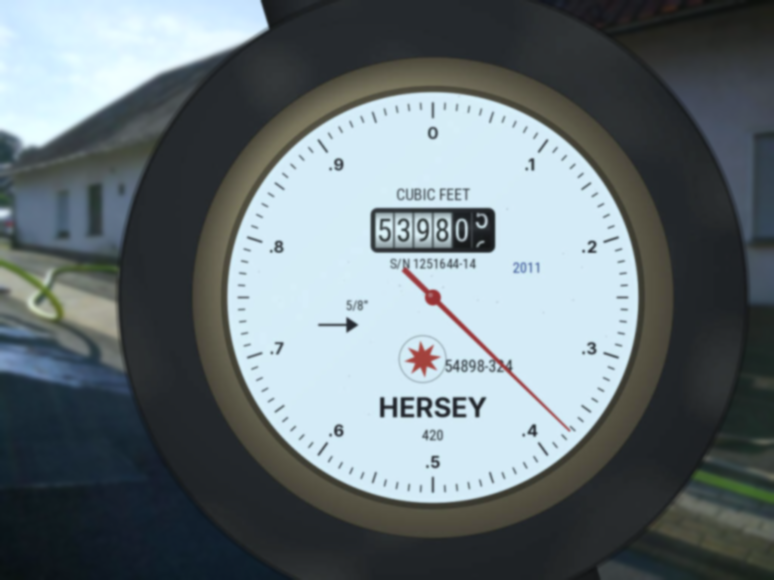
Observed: 539805.37 ft³
